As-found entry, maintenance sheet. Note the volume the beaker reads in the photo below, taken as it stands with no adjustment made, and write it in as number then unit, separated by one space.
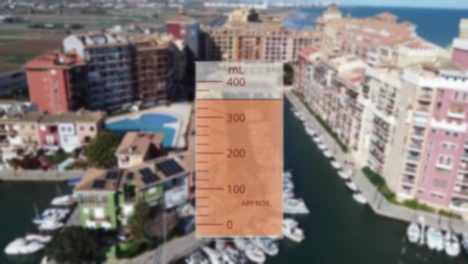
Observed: 350 mL
